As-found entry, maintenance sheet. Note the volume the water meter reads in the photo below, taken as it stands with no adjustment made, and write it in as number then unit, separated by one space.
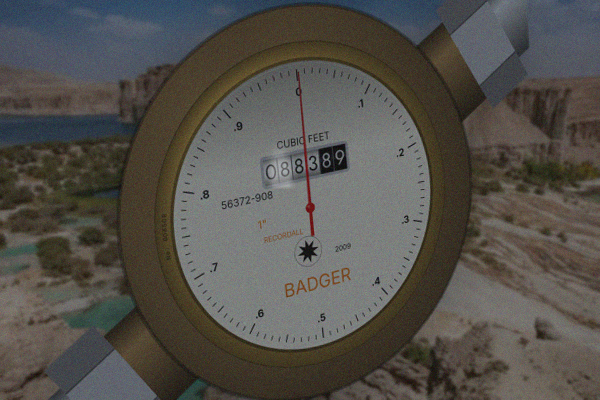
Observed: 88389.00 ft³
